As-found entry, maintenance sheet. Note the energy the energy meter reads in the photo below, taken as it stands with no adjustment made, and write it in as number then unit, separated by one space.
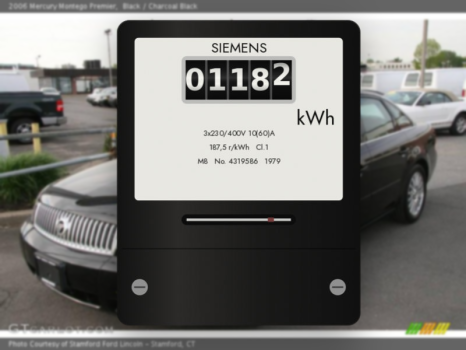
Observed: 1182 kWh
